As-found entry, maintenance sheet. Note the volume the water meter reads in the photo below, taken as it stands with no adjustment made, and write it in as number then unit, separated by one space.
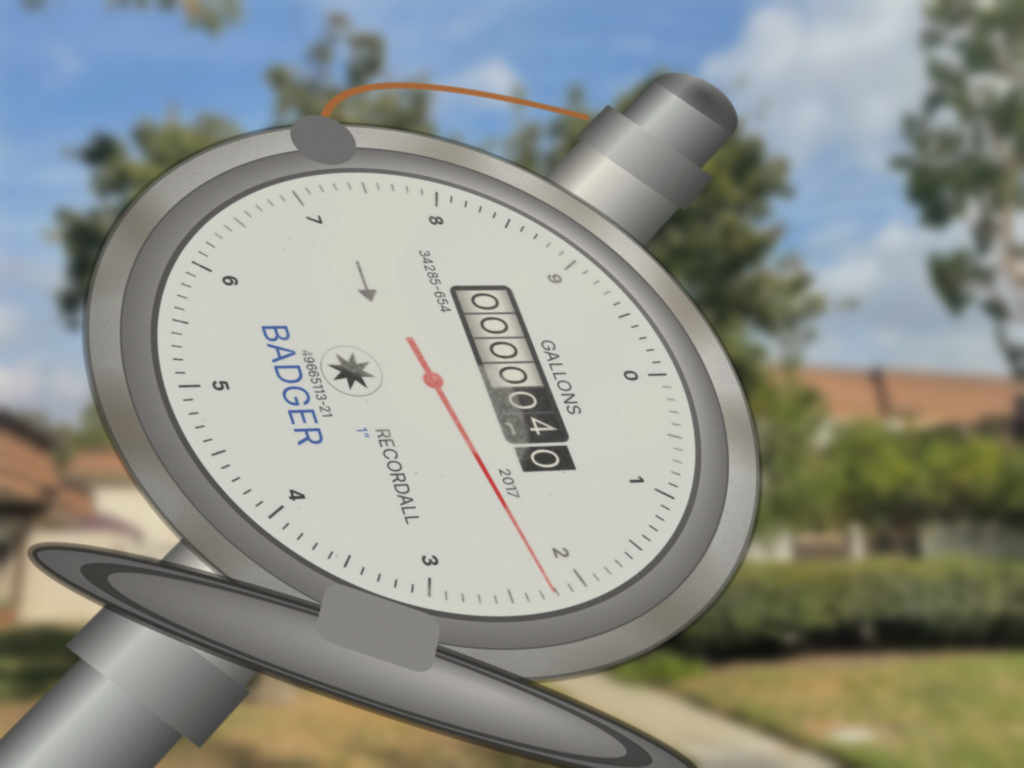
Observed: 42.2 gal
